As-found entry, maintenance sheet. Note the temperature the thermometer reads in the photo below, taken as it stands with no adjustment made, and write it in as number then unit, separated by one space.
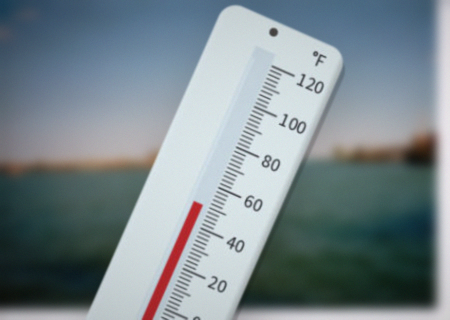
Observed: 50 °F
